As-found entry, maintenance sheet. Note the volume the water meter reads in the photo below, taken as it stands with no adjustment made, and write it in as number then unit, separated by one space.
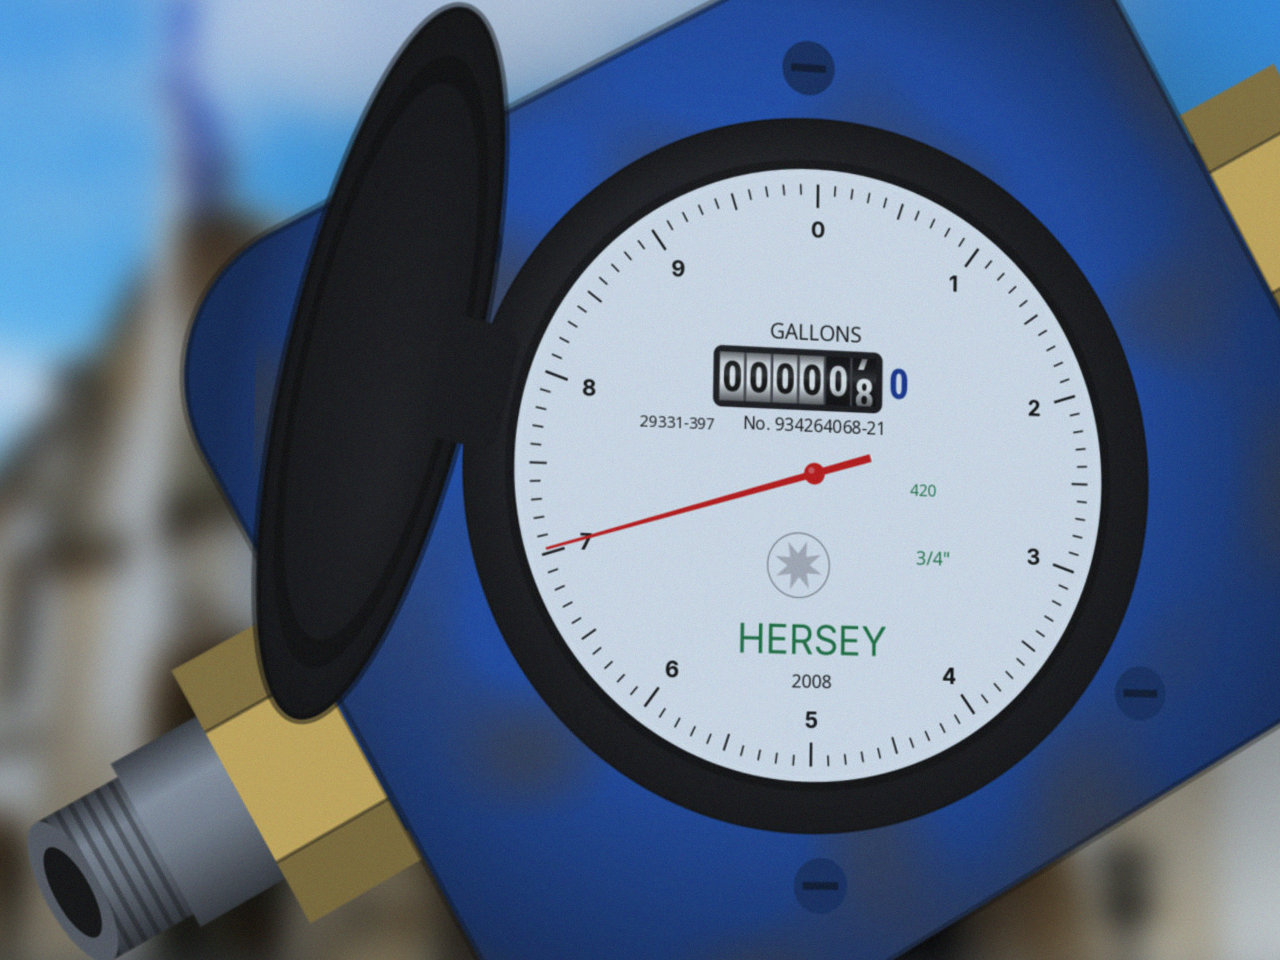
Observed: 77.0 gal
